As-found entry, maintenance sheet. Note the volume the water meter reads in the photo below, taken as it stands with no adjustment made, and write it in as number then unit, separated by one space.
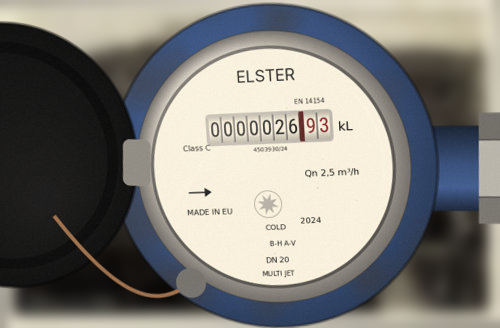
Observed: 26.93 kL
